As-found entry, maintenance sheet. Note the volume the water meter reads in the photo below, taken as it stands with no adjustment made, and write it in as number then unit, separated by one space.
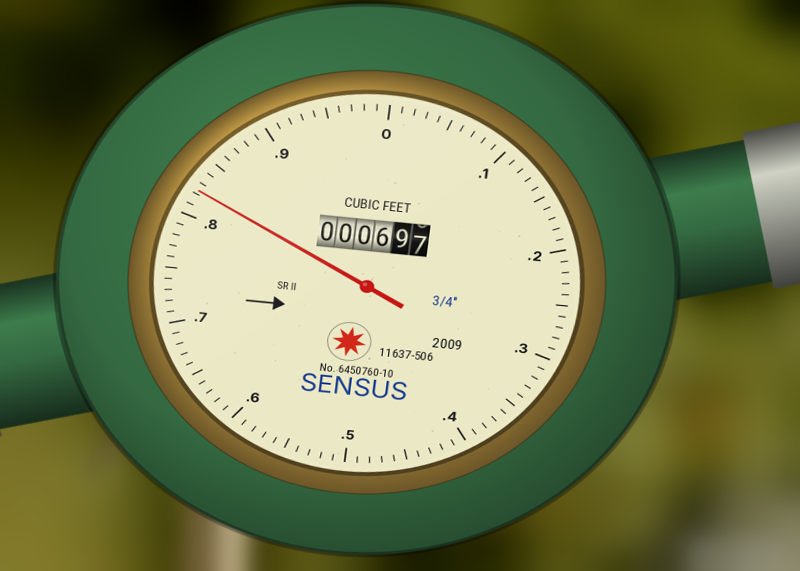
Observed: 696.82 ft³
